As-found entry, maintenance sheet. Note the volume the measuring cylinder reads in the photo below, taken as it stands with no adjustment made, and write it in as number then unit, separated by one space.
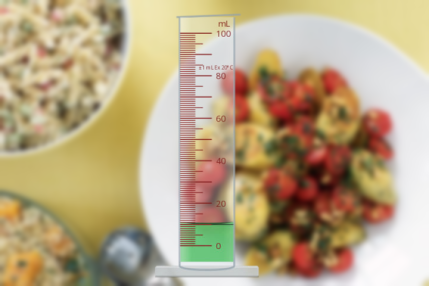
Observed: 10 mL
